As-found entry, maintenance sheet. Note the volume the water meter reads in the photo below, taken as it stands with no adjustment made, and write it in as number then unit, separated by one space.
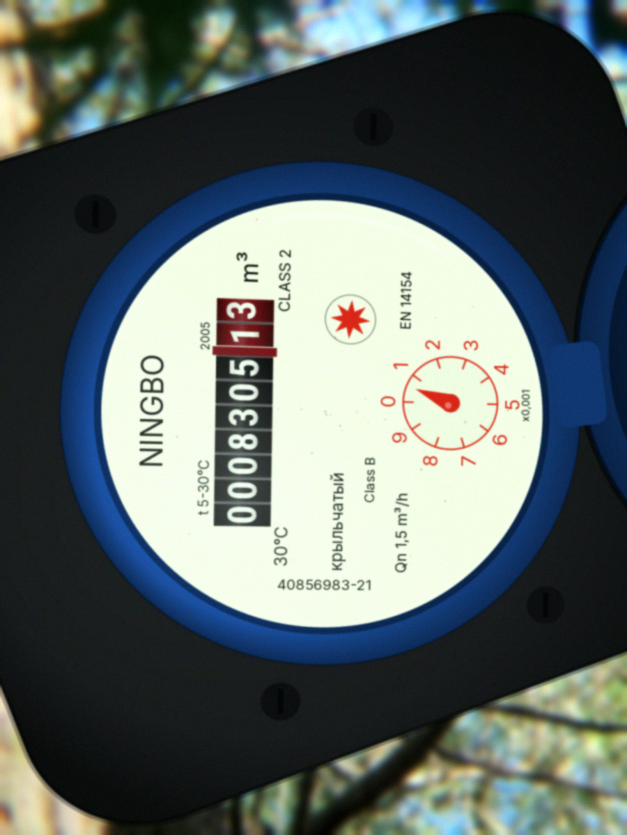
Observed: 8305.130 m³
